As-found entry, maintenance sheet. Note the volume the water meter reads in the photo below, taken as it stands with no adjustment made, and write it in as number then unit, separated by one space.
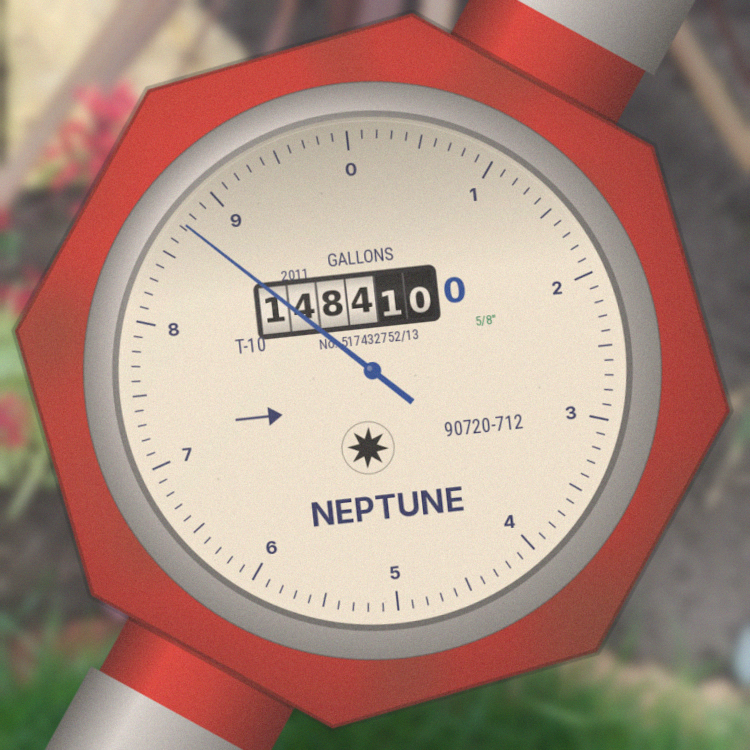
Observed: 1484098.7 gal
